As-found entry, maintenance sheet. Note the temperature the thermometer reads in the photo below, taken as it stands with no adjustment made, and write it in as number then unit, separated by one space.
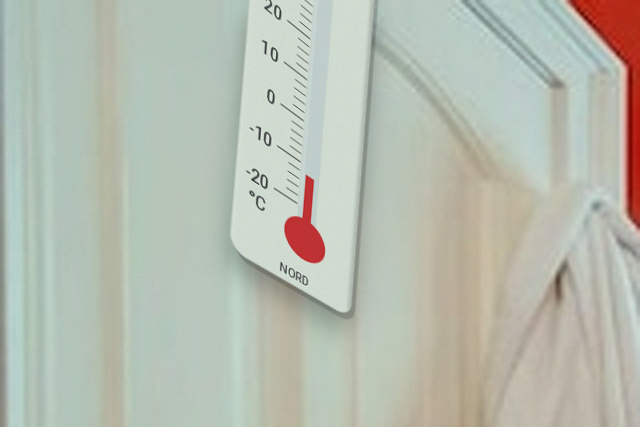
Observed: -12 °C
